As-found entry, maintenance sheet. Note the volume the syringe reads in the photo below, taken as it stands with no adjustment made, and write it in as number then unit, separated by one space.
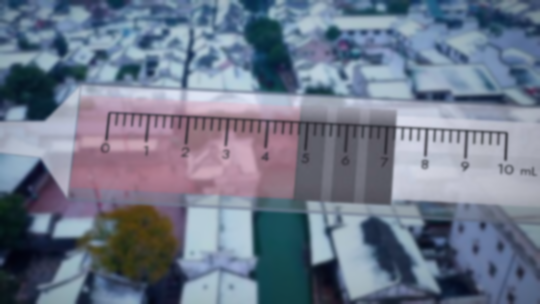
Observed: 4.8 mL
